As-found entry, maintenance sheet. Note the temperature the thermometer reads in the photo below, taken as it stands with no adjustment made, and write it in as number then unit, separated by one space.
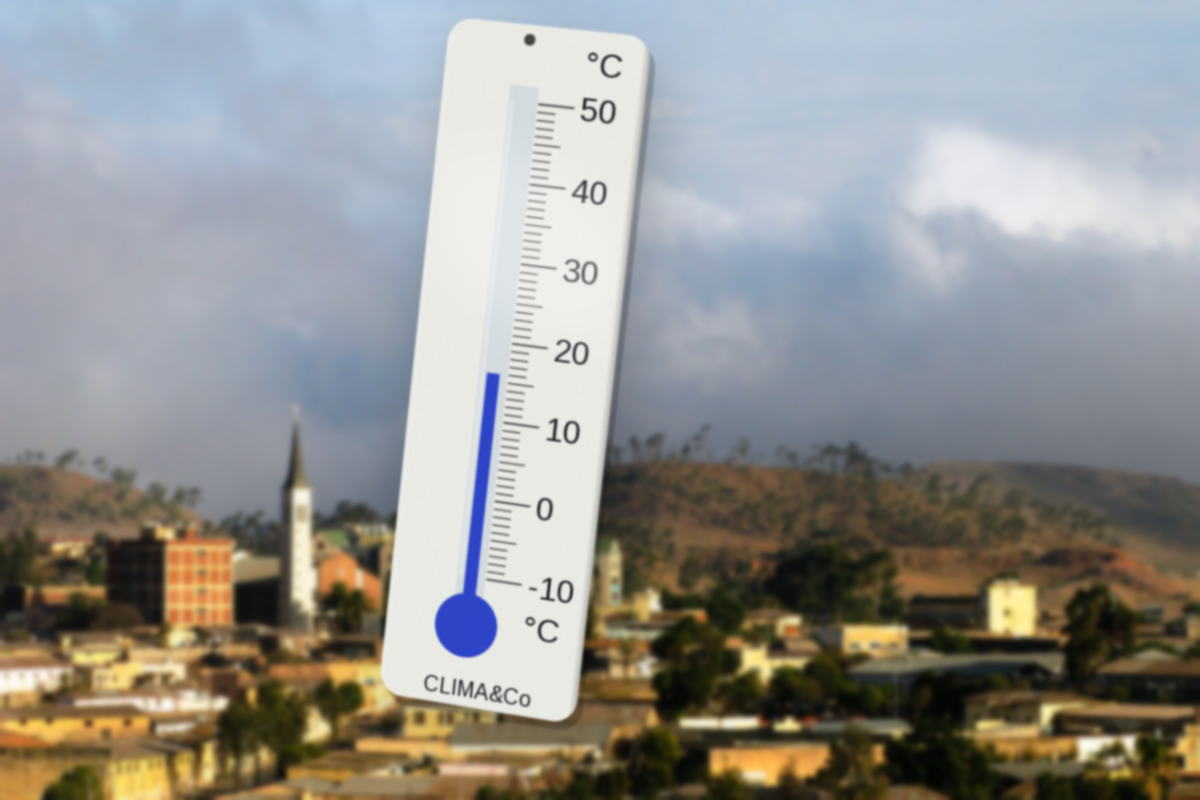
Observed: 16 °C
